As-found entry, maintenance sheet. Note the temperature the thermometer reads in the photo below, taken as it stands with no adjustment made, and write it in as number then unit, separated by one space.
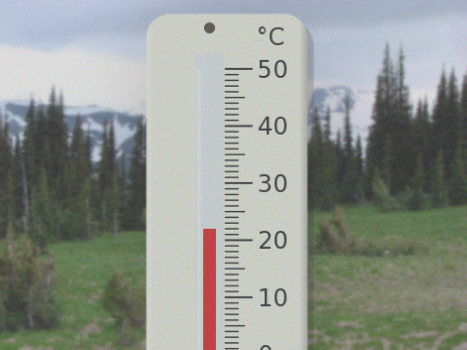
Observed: 22 °C
